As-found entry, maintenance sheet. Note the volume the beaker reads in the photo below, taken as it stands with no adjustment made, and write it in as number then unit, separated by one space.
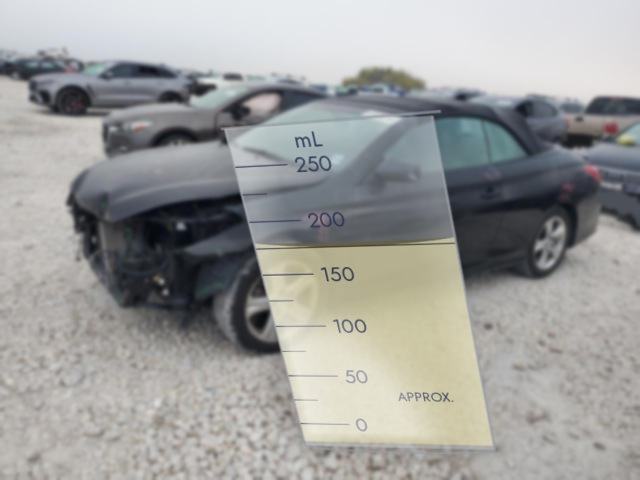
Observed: 175 mL
